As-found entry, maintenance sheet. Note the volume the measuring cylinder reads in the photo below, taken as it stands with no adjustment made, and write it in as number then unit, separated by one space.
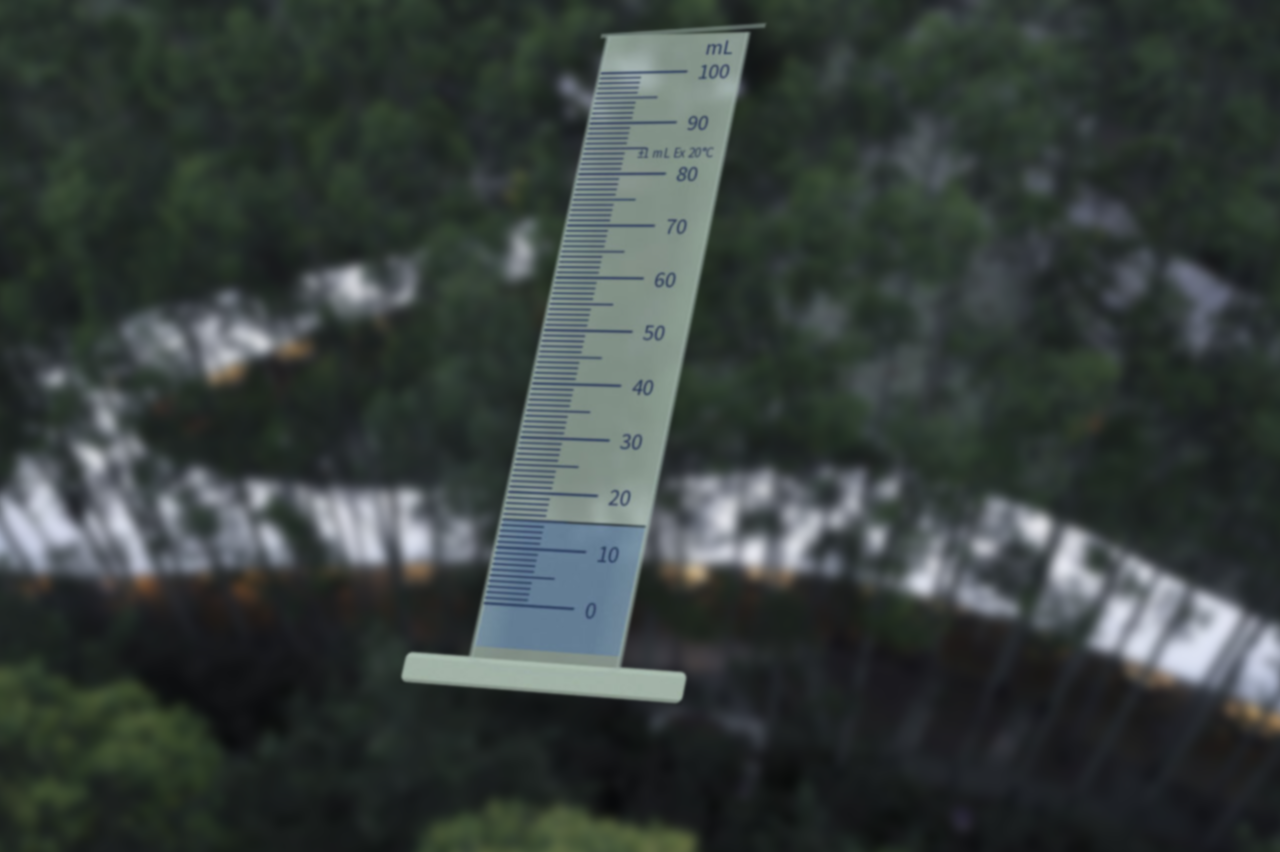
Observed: 15 mL
